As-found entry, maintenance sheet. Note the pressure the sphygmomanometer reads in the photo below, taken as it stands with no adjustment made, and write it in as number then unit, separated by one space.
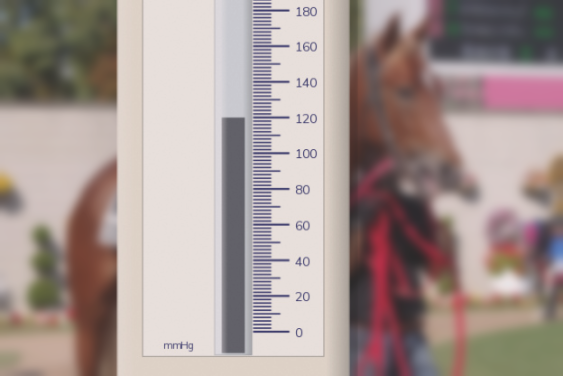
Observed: 120 mmHg
